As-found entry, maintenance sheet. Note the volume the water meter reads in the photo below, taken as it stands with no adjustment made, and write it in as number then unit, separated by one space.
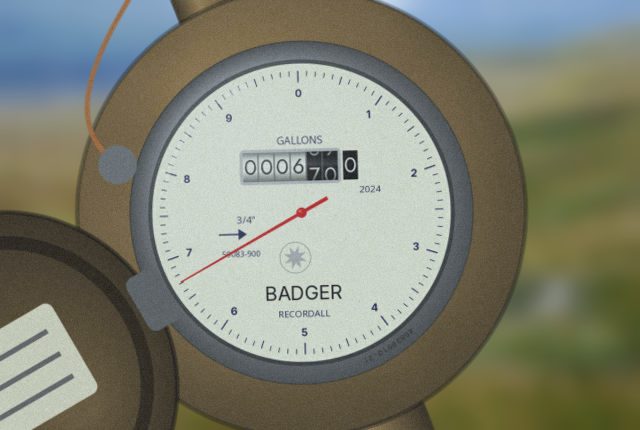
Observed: 6696.7 gal
